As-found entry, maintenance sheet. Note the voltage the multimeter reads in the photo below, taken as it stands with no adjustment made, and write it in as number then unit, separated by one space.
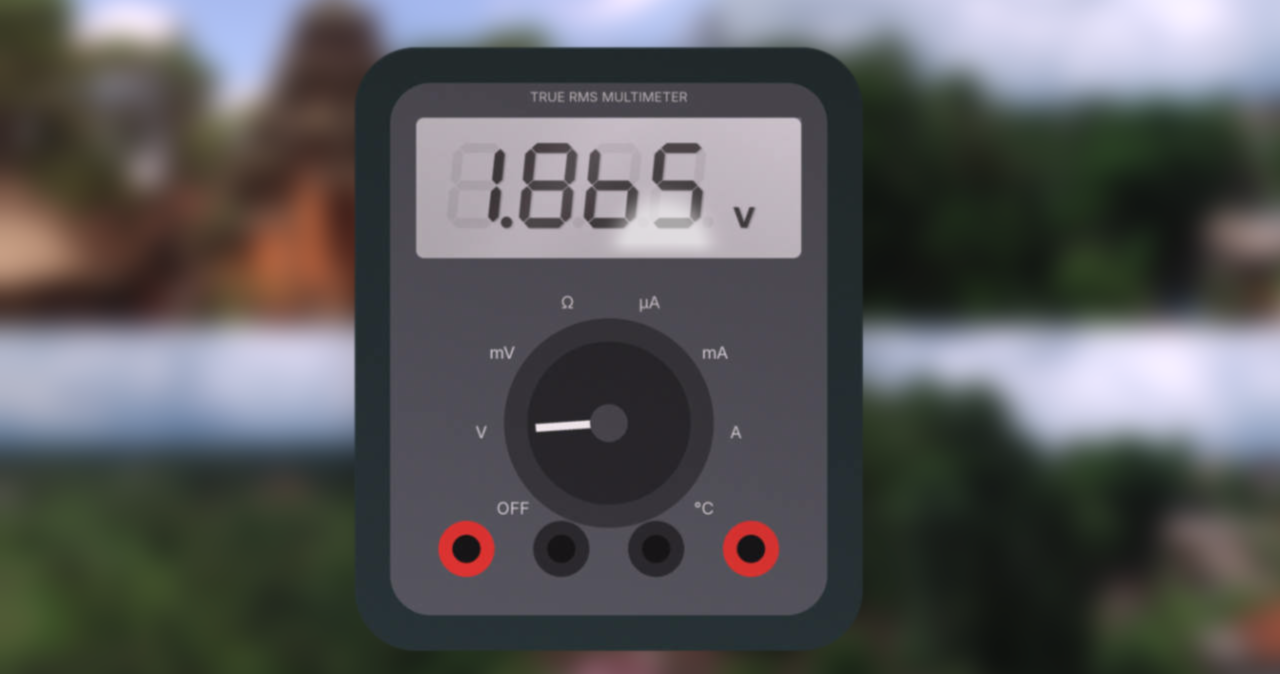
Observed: 1.865 V
